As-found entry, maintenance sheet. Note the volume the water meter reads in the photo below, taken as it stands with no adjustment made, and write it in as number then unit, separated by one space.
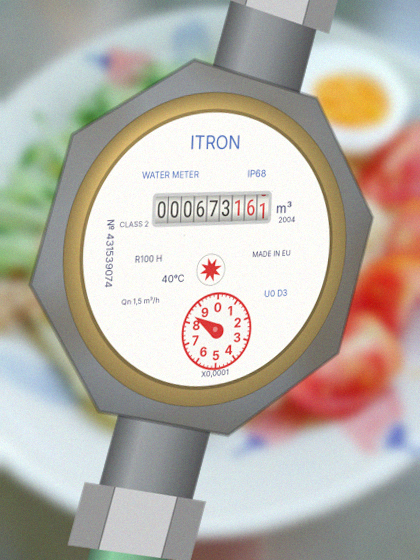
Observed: 673.1608 m³
